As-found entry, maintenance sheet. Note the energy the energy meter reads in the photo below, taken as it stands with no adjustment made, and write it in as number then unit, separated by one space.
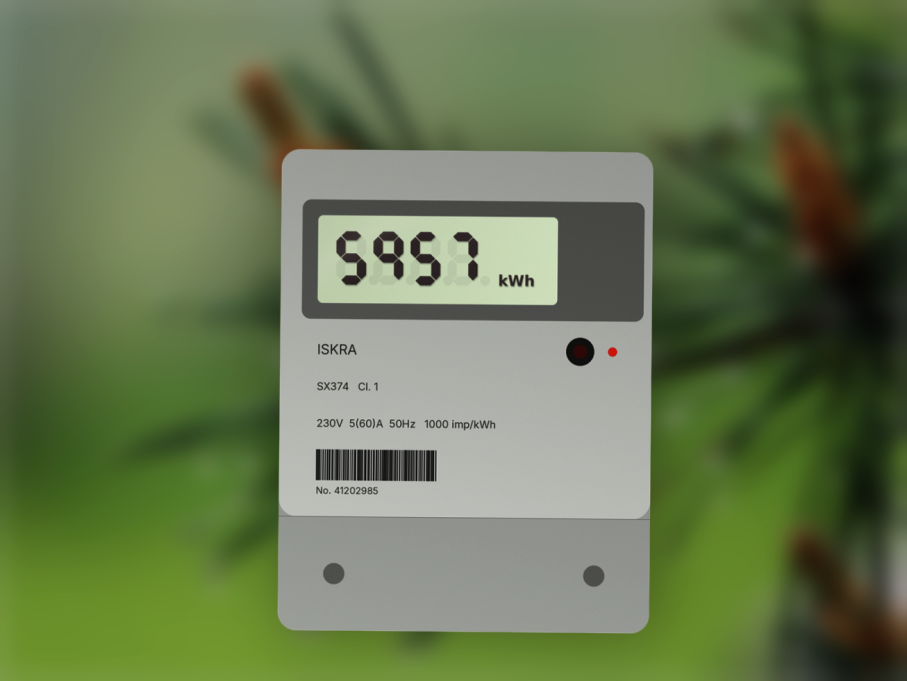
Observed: 5957 kWh
